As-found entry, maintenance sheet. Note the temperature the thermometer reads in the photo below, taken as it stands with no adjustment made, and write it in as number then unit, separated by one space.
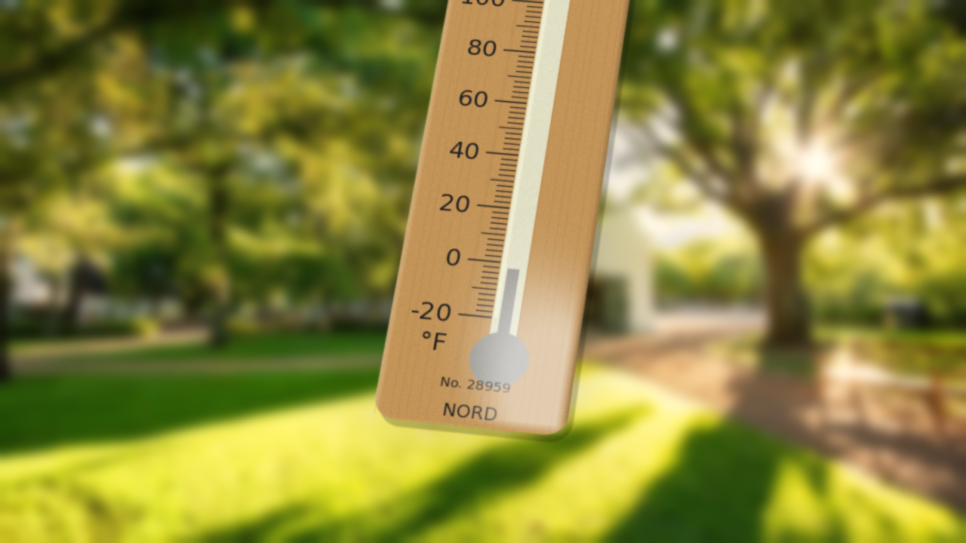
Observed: -2 °F
